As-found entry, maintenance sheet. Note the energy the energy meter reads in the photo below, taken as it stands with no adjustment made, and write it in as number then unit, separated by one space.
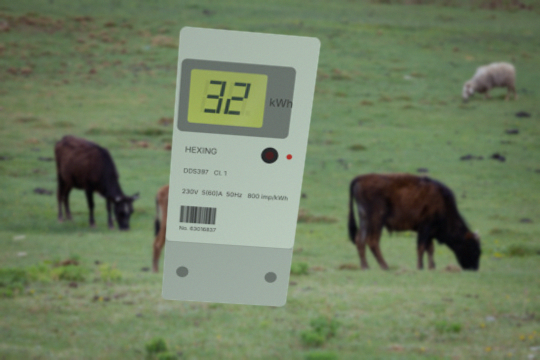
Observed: 32 kWh
